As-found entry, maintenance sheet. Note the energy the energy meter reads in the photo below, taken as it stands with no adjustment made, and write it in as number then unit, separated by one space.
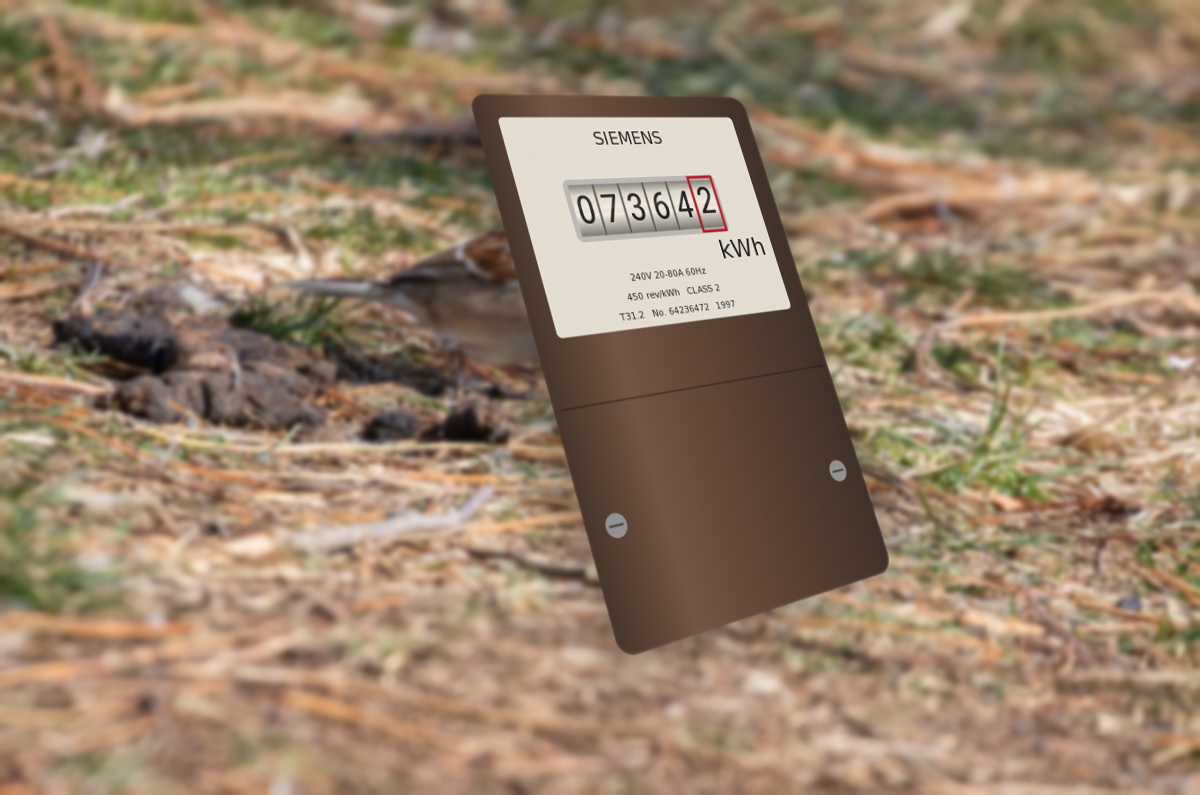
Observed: 7364.2 kWh
